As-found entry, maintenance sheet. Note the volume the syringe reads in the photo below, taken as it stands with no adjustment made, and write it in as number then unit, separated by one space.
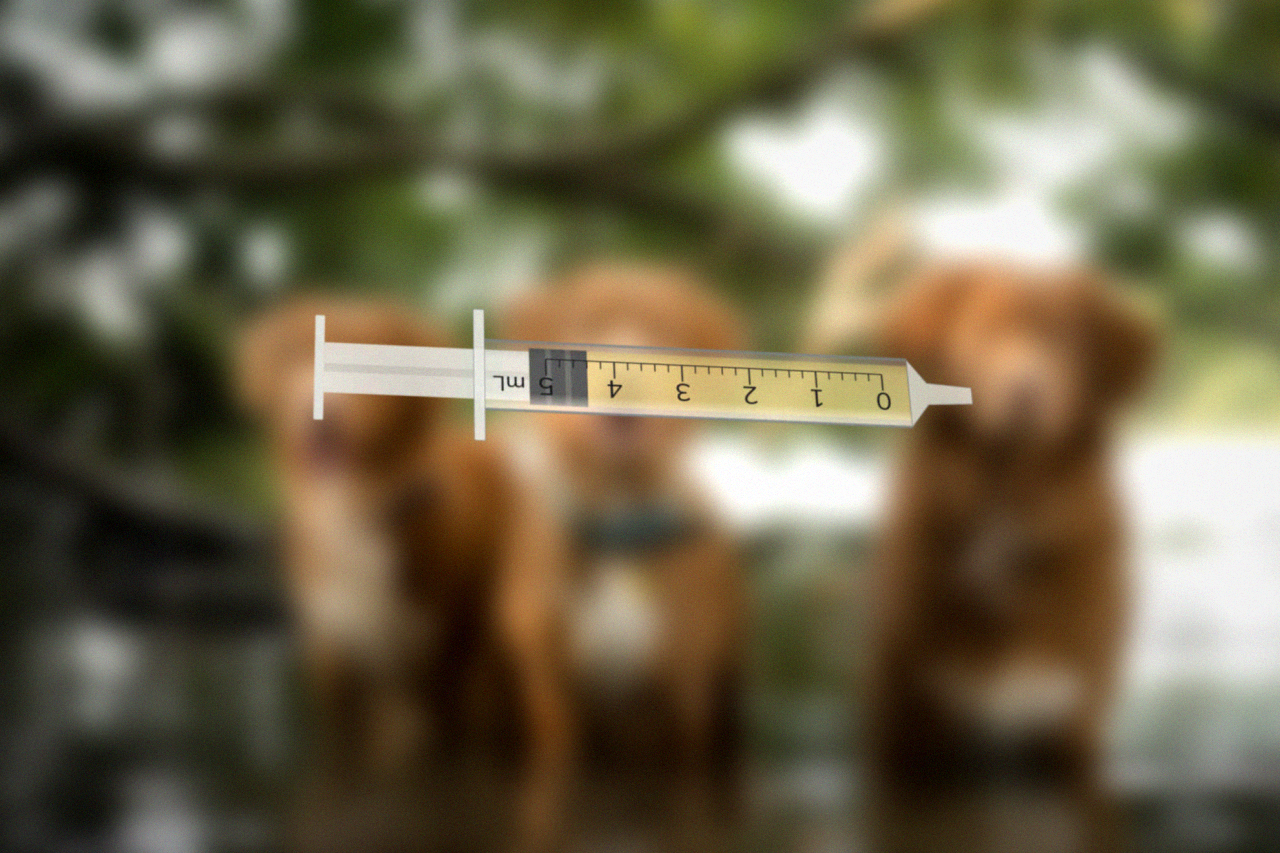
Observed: 4.4 mL
